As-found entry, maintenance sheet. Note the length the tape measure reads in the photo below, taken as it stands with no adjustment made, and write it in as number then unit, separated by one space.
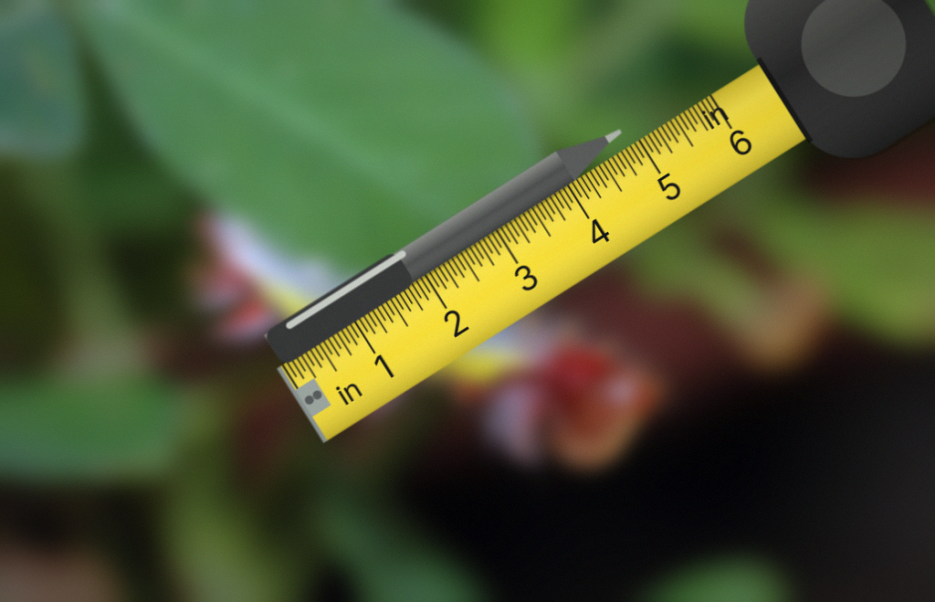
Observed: 4.875 in
